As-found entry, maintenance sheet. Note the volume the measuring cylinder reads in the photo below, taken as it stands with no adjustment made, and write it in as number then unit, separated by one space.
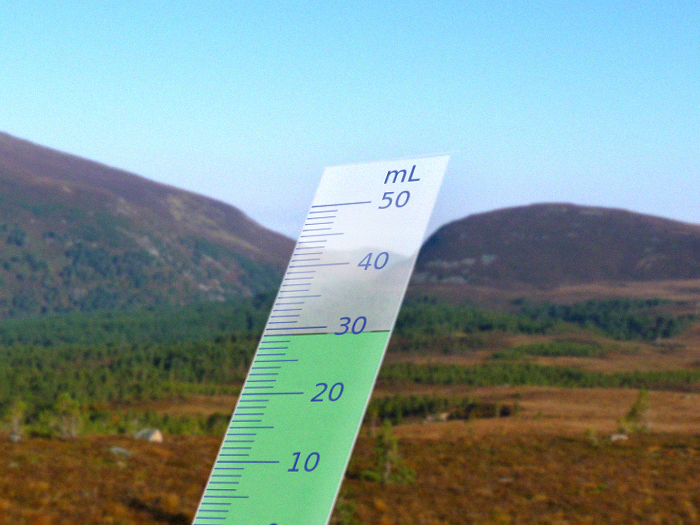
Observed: 29 mL
